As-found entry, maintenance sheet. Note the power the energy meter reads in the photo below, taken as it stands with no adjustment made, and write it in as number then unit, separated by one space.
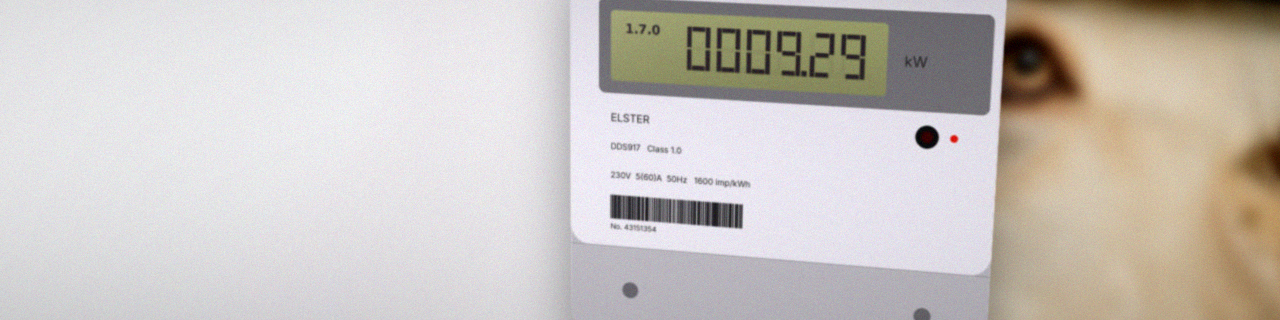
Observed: 9.29 kW
